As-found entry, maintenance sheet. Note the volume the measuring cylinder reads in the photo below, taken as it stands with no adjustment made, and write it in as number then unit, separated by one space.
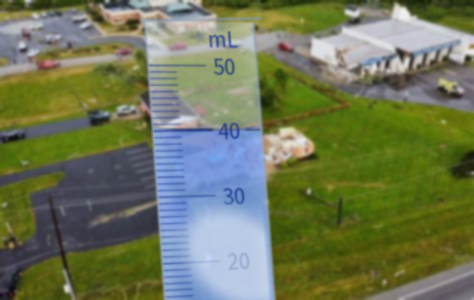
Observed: 40 mL
